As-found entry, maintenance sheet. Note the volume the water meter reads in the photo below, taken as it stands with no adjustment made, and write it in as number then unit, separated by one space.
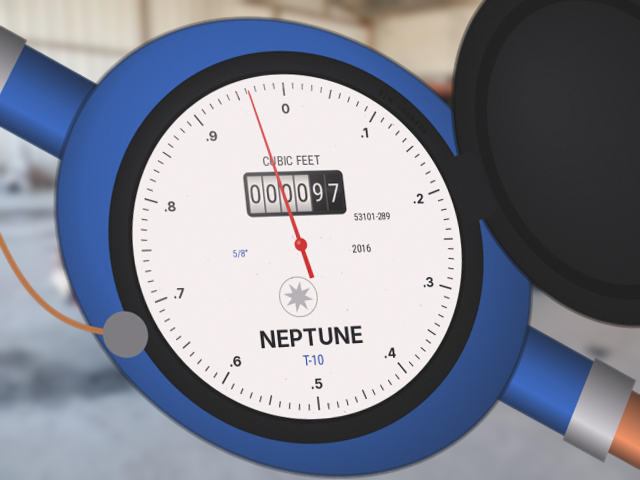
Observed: 96.96 ft³
